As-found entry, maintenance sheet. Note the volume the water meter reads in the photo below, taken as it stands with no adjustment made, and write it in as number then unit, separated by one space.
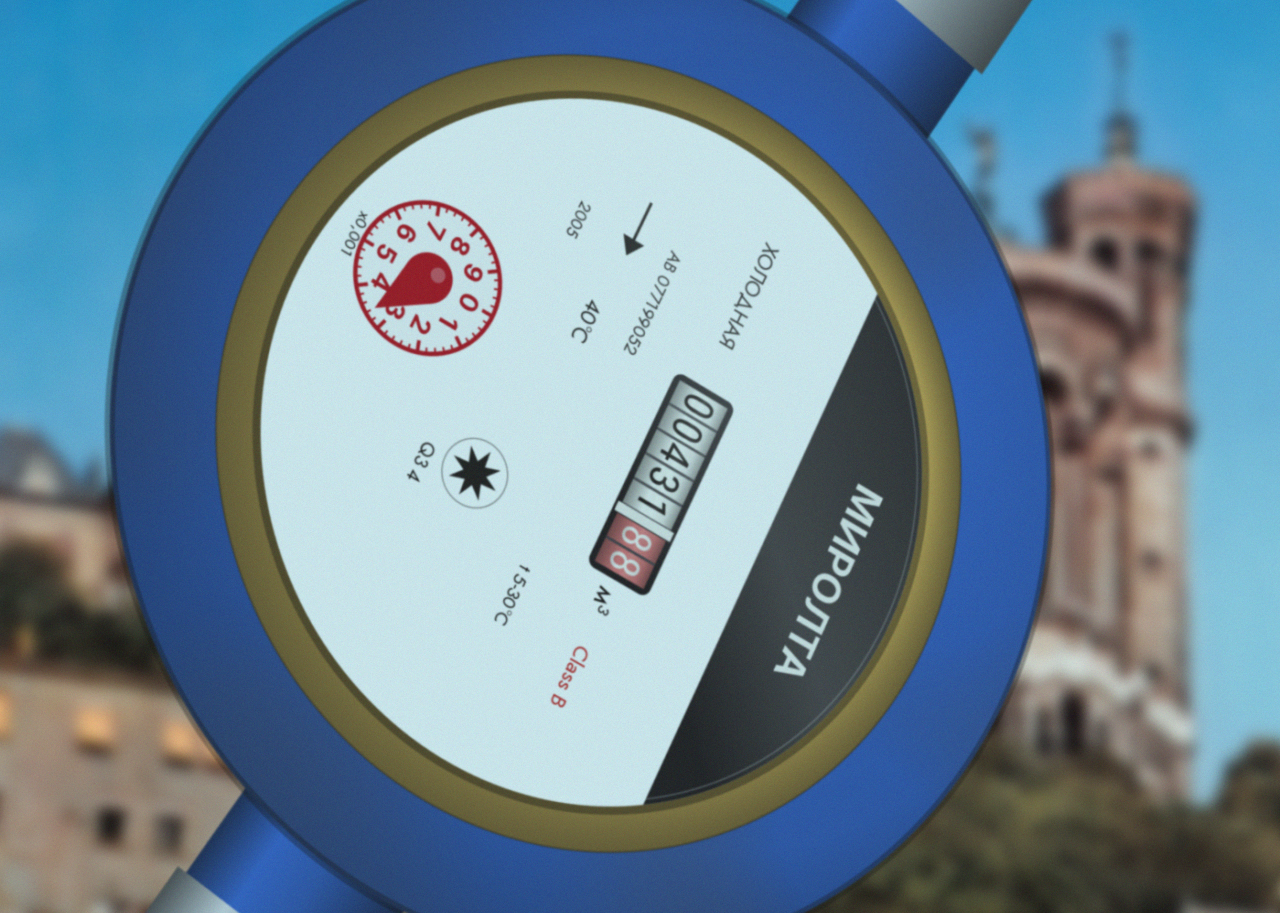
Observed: 431.883 m³
